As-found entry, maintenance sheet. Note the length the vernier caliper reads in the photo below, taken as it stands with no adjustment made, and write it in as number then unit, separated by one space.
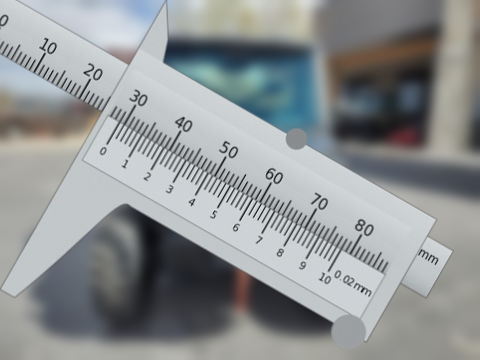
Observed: 29.0 mm
